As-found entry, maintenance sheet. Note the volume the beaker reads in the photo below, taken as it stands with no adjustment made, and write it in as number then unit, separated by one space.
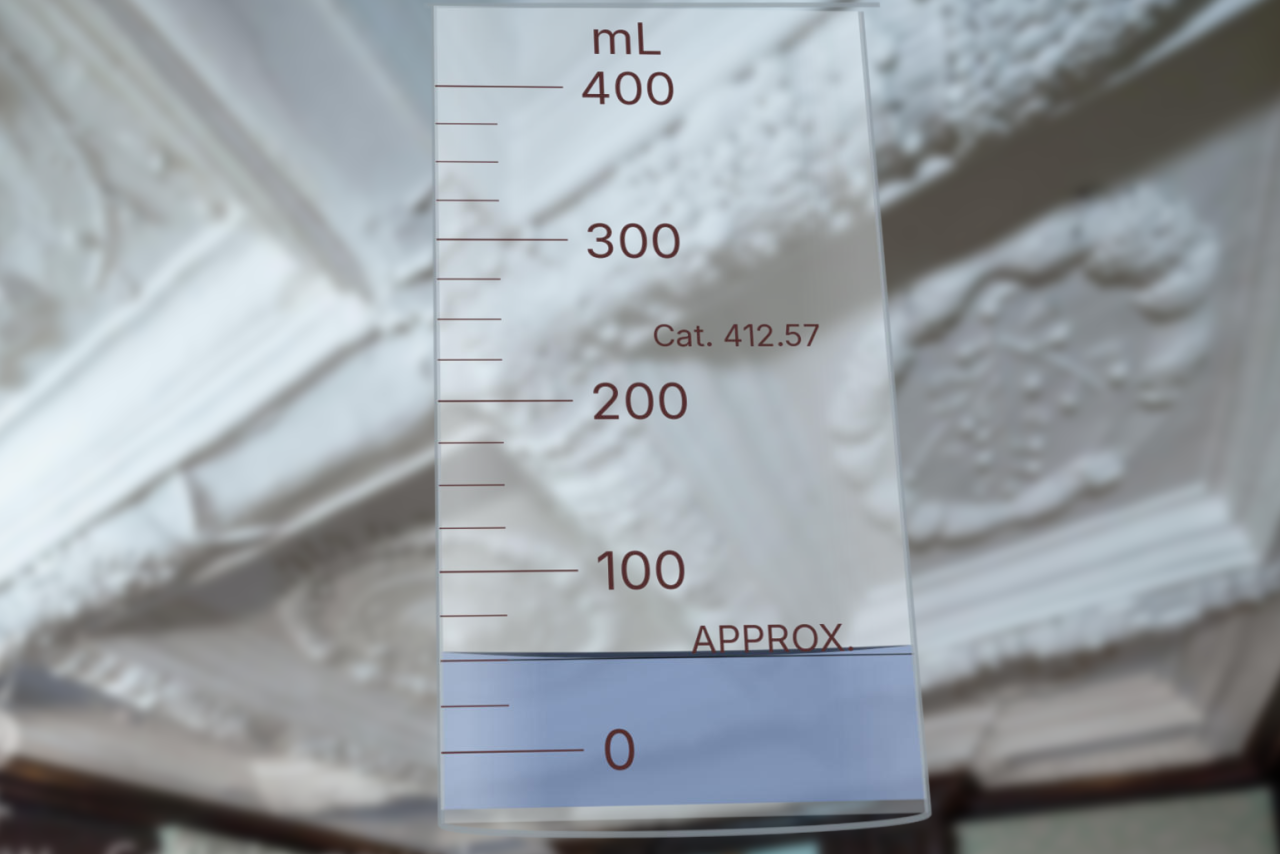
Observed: 50 mL
